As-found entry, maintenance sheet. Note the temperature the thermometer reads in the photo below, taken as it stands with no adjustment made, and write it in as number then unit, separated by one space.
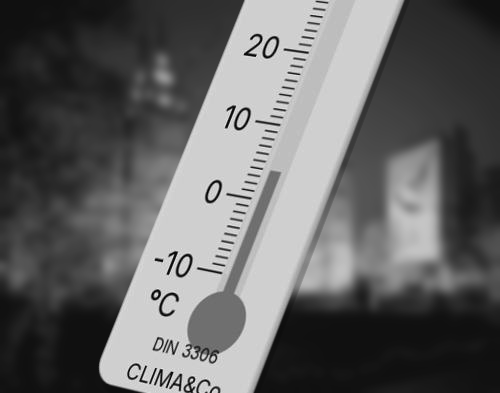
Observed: 4 °C
